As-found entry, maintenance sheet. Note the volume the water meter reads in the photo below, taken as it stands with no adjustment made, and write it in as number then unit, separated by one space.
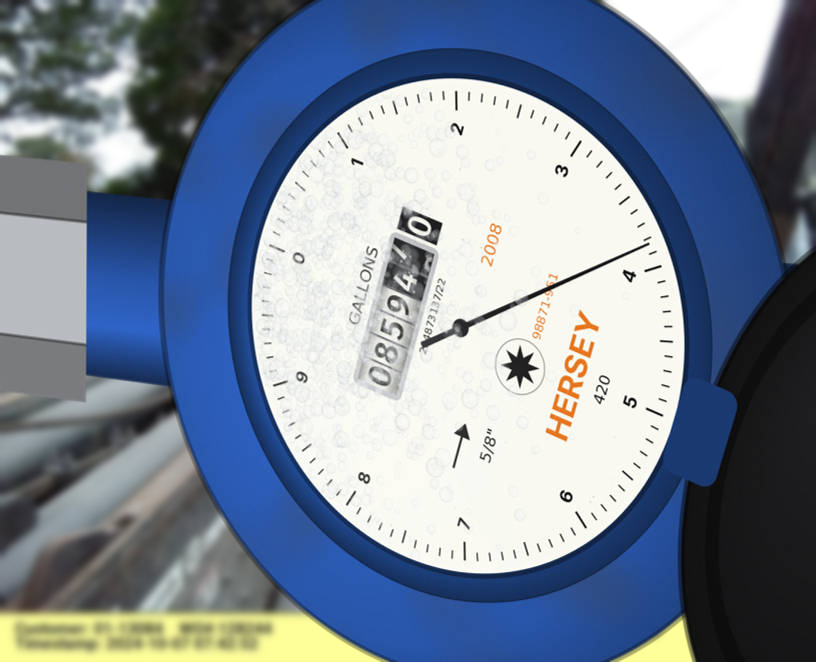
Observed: 859473.8 gal
